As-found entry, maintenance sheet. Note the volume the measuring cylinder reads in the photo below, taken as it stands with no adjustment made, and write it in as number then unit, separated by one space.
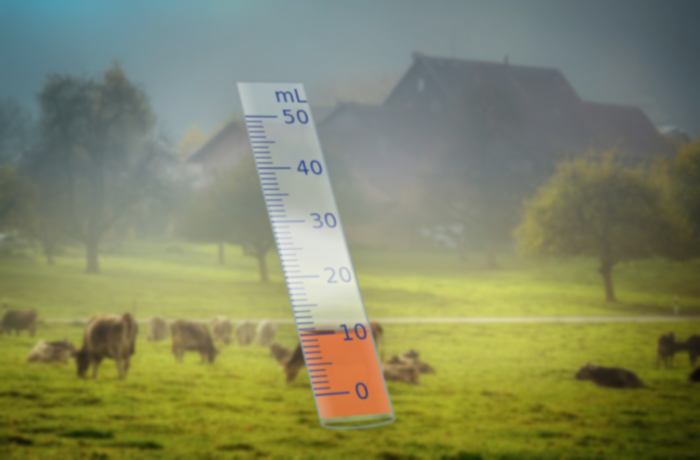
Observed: 10 mL
